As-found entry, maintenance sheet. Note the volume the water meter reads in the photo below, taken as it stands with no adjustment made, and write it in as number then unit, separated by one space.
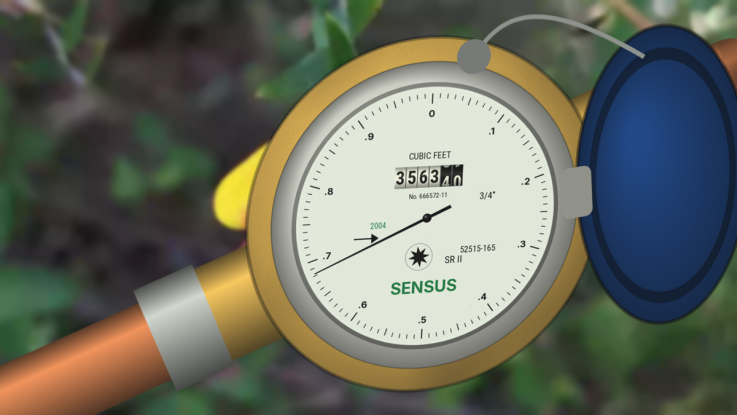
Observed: 356339.68 ft³
